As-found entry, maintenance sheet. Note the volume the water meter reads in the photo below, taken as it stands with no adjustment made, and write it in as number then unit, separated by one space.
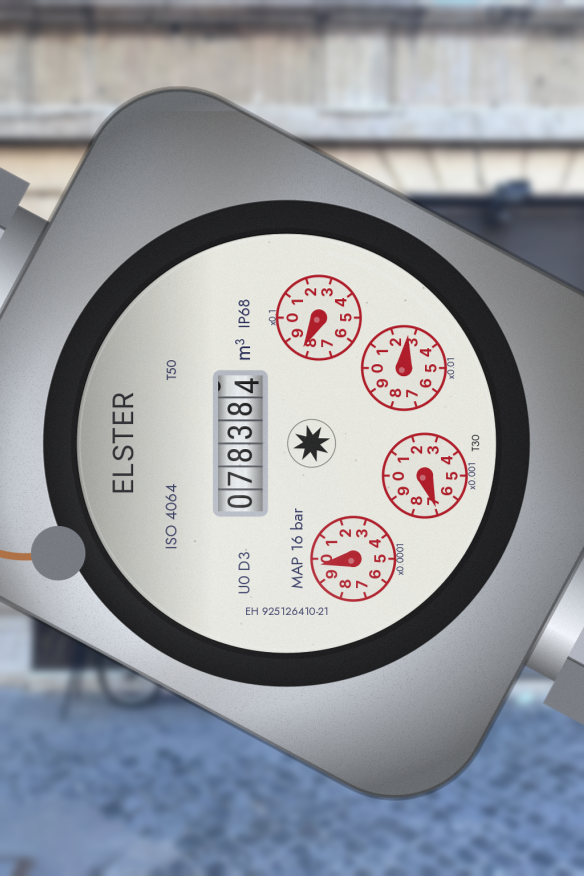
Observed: 78383.8269 m³
